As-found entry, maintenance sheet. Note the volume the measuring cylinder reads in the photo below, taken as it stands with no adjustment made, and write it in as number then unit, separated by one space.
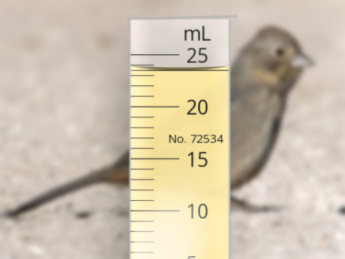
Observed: 23.5 mL
